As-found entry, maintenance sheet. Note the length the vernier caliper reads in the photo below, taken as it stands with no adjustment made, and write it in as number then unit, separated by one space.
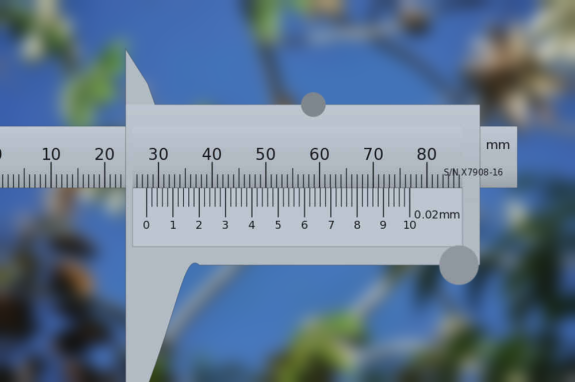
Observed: 27.8 mm
